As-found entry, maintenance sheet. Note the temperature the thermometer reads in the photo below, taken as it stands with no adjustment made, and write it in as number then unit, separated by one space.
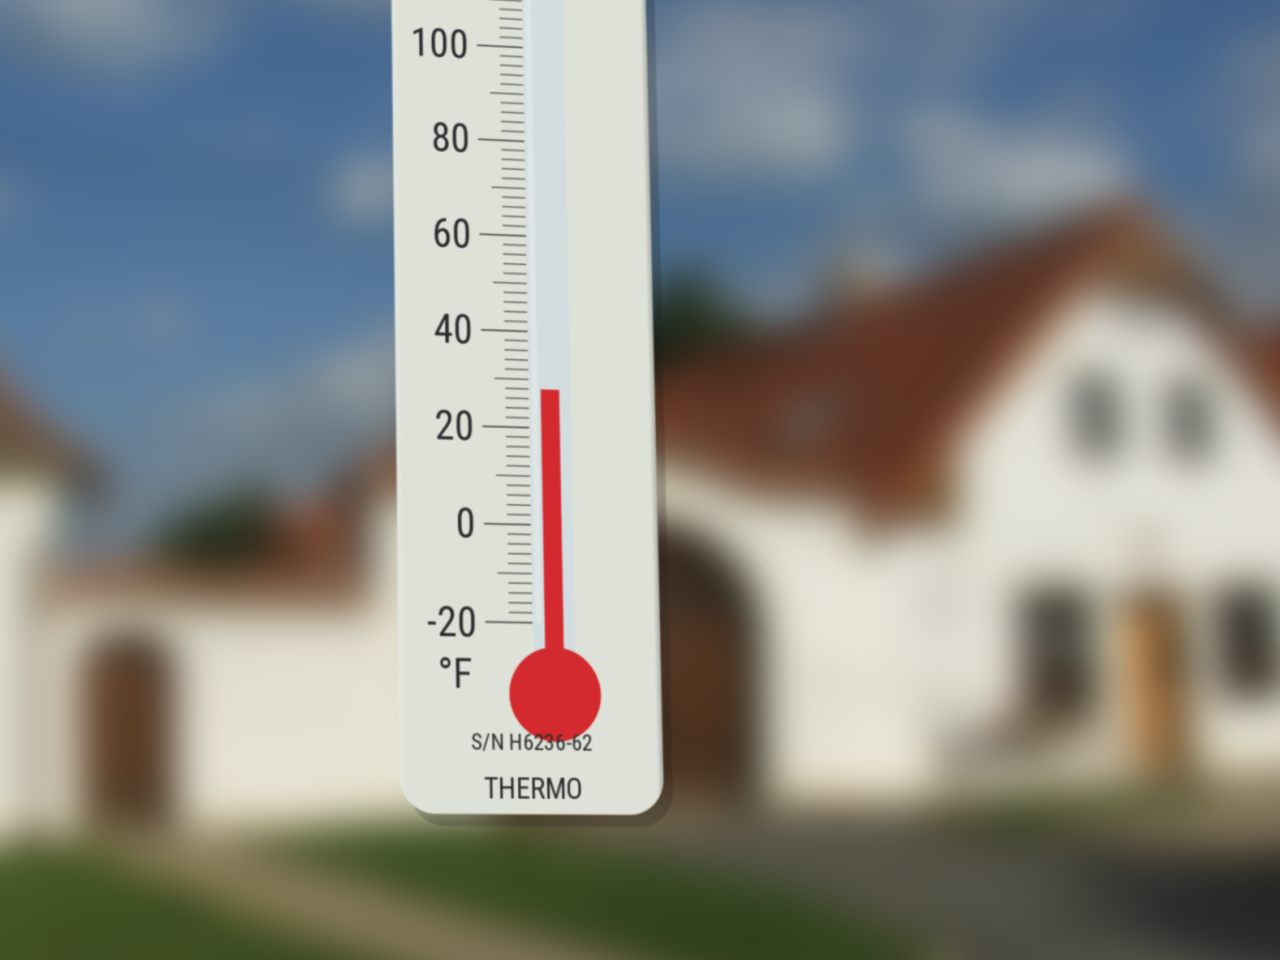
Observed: 28 °F
